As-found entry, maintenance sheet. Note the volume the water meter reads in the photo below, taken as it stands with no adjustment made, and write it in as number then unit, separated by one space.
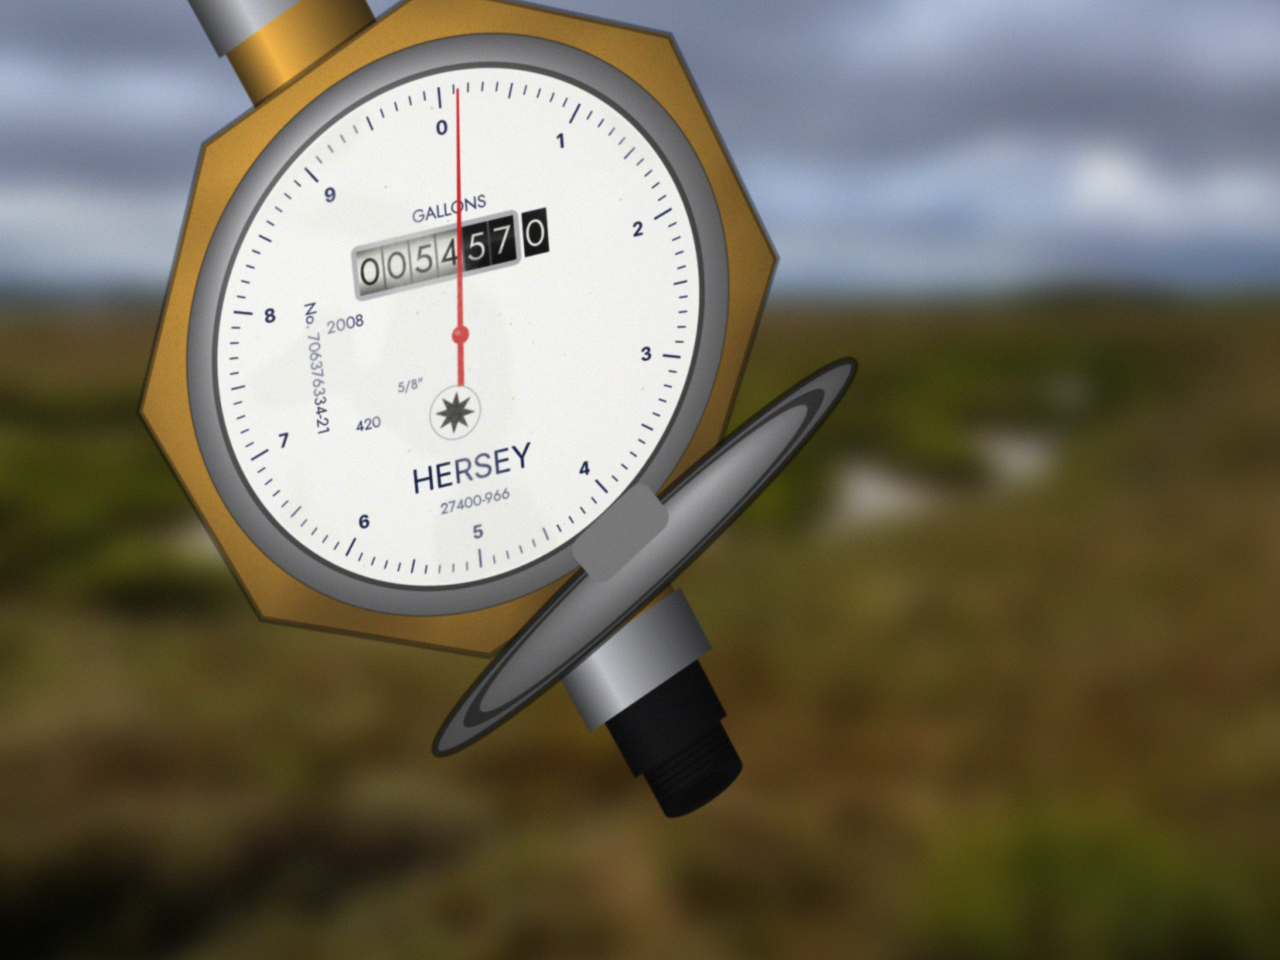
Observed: 54570.1 gal
